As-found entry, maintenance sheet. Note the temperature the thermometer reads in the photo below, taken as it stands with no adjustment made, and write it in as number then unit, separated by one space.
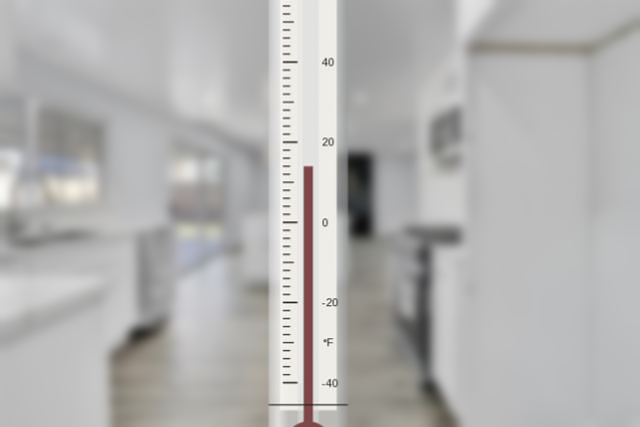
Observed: 14 °F
